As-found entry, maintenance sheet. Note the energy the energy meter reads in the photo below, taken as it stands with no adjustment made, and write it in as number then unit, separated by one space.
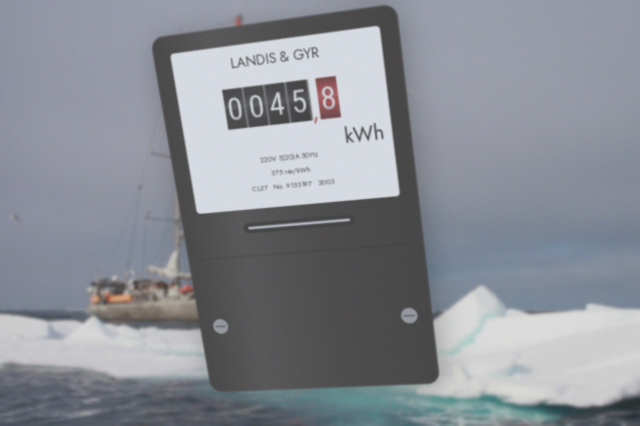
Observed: 45.8 kWh
